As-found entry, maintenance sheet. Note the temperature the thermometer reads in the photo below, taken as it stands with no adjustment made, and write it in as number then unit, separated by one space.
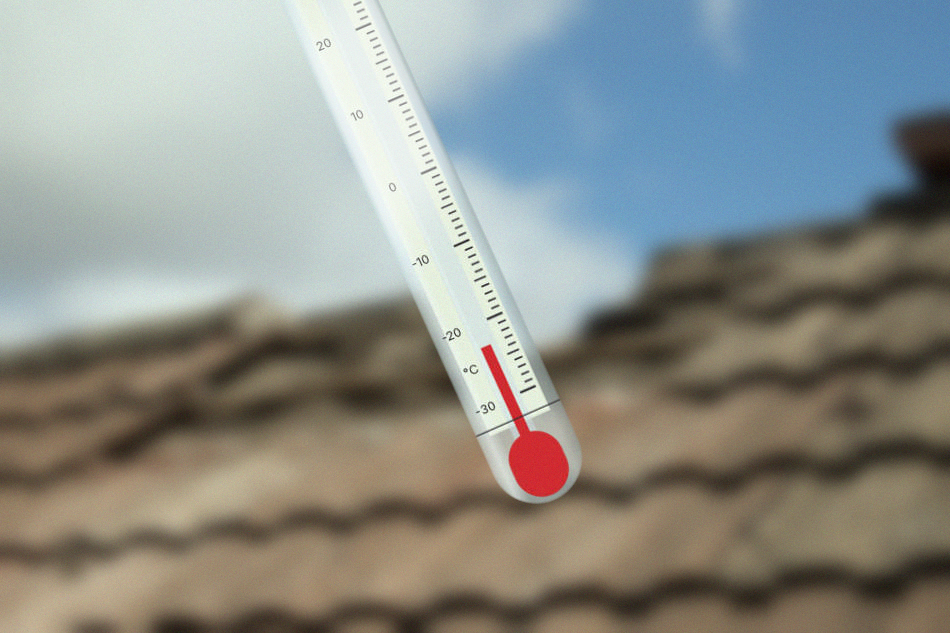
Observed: -23 °C
